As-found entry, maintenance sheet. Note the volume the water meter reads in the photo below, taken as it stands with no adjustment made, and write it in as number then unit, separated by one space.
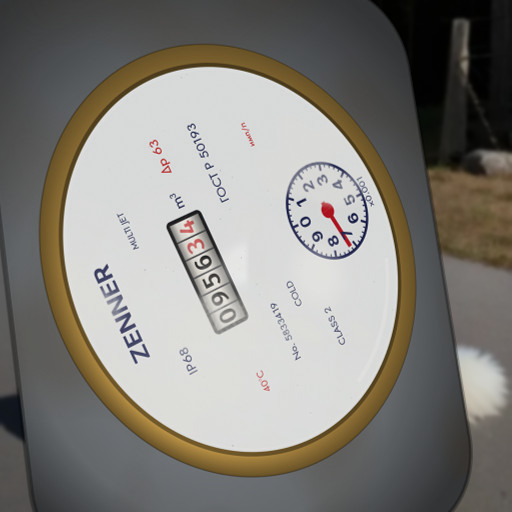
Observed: 956.347 m³
